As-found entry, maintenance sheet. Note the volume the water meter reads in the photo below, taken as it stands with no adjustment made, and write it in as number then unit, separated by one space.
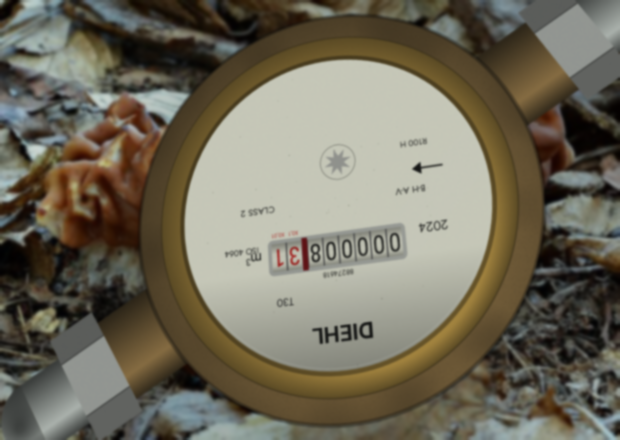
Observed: 8.31 m³
